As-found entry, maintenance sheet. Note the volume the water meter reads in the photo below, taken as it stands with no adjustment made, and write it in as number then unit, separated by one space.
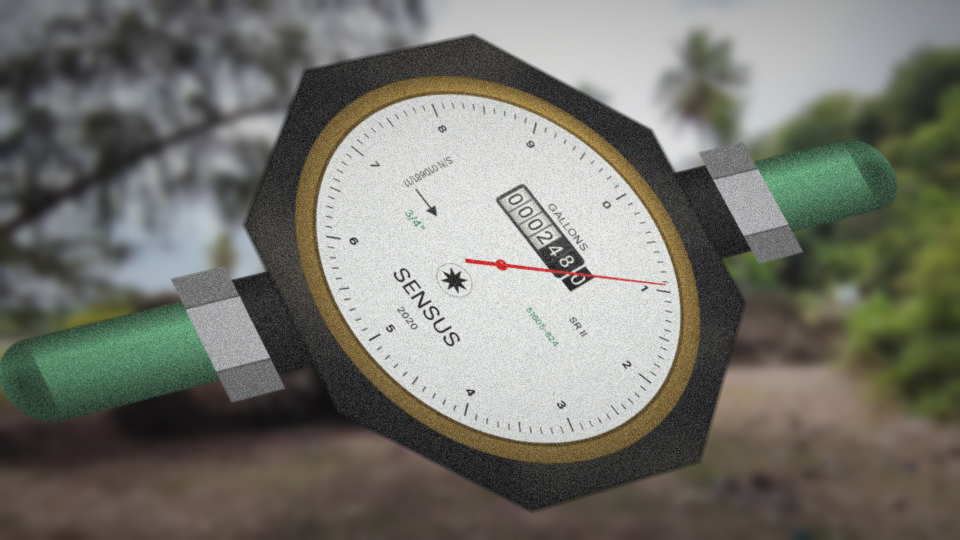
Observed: 2480.9 gal
